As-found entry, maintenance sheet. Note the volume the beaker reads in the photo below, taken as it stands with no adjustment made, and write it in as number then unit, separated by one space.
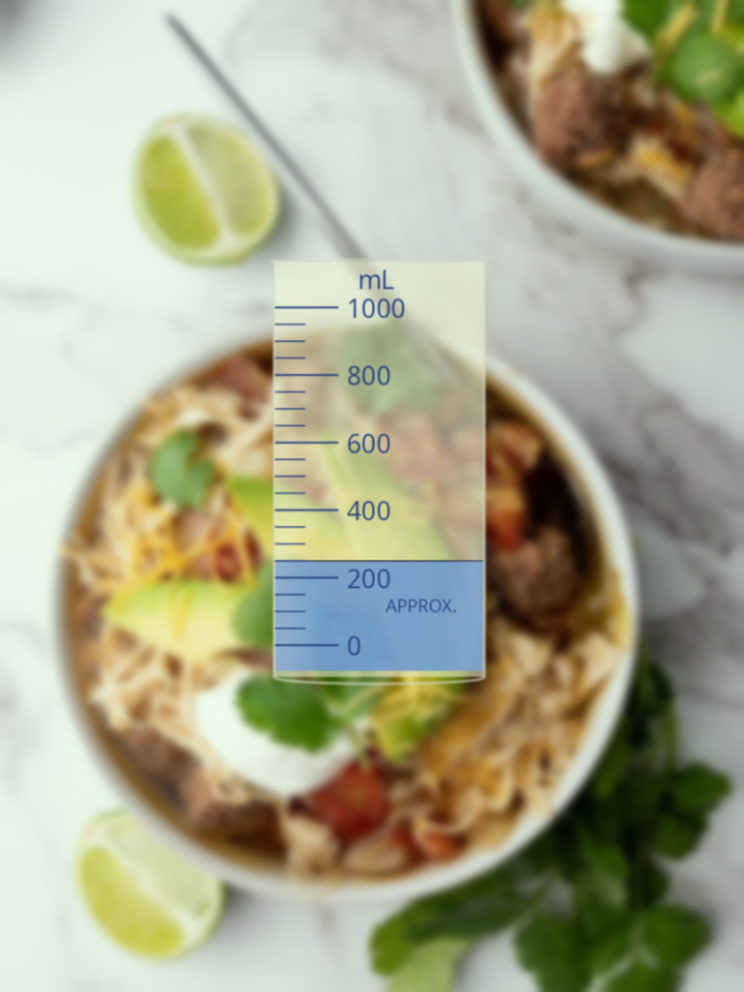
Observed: 250 mL
